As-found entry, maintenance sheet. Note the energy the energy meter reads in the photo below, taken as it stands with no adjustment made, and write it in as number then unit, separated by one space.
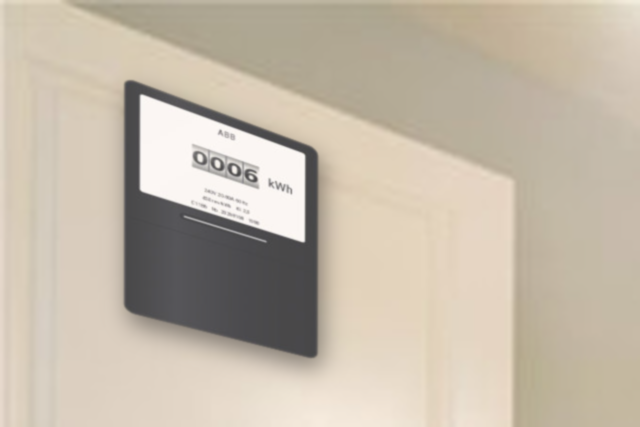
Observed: 6 kWh
